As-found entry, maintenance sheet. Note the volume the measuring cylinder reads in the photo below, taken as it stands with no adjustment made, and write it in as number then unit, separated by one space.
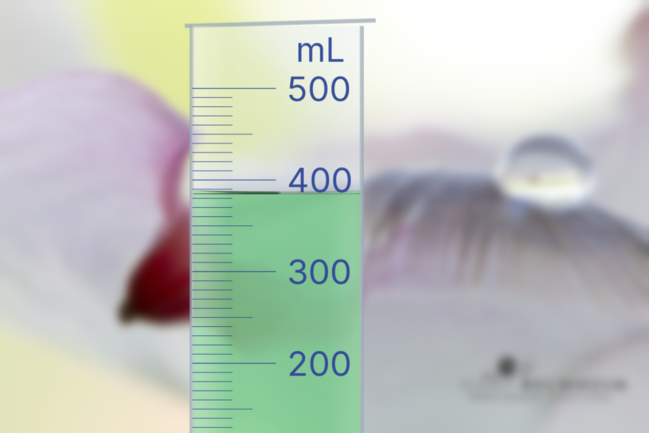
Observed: 385 mL
